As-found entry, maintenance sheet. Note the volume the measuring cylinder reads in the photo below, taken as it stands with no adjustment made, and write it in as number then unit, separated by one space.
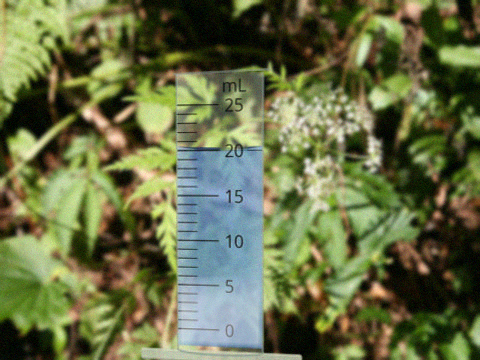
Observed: 20 mL
